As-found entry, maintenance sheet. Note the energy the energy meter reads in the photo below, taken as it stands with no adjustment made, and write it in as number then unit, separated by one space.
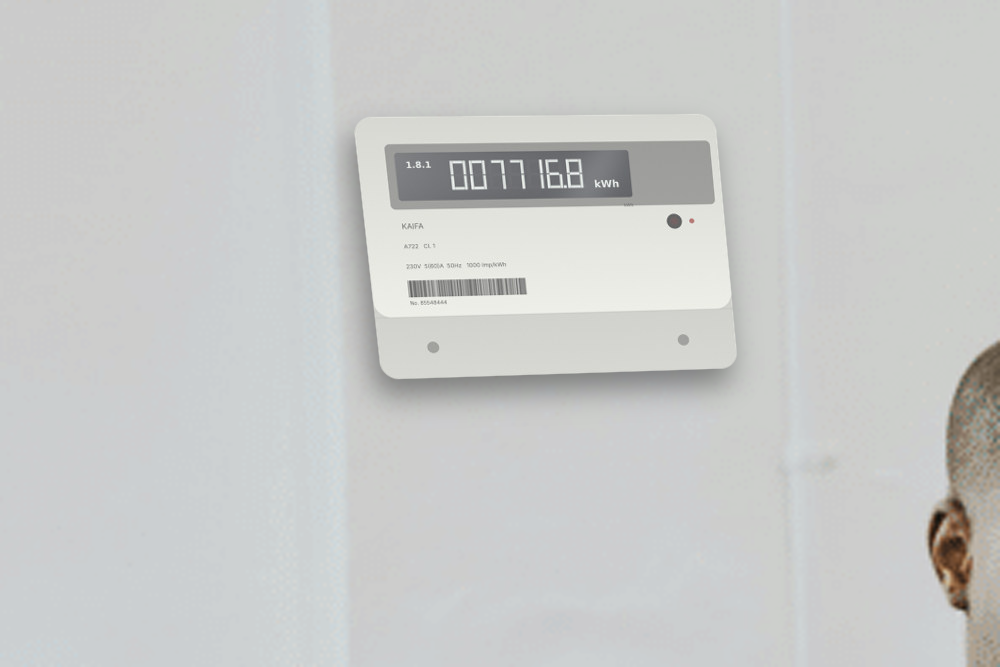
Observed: 7716.8 kWh
